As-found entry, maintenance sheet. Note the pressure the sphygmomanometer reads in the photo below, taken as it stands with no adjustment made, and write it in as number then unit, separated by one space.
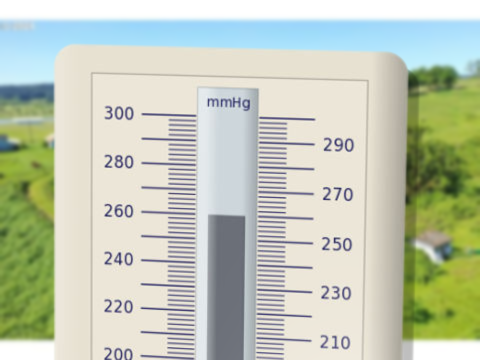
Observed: 260 mmHg
